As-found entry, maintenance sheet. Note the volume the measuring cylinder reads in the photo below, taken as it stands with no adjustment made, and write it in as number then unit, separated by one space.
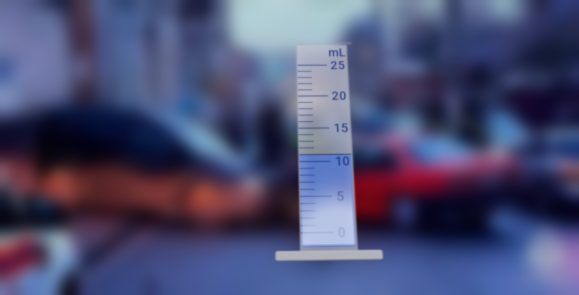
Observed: 11 mL
